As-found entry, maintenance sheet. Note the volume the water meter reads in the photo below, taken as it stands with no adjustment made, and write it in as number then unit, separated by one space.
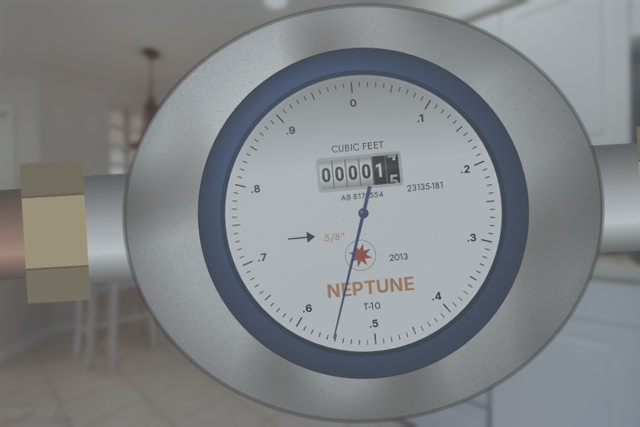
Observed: 14.55 ft³
